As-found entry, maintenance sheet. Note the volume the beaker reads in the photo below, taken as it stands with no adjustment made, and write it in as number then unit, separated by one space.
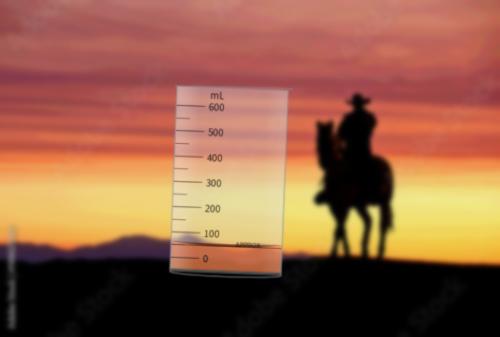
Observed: 50 mL
